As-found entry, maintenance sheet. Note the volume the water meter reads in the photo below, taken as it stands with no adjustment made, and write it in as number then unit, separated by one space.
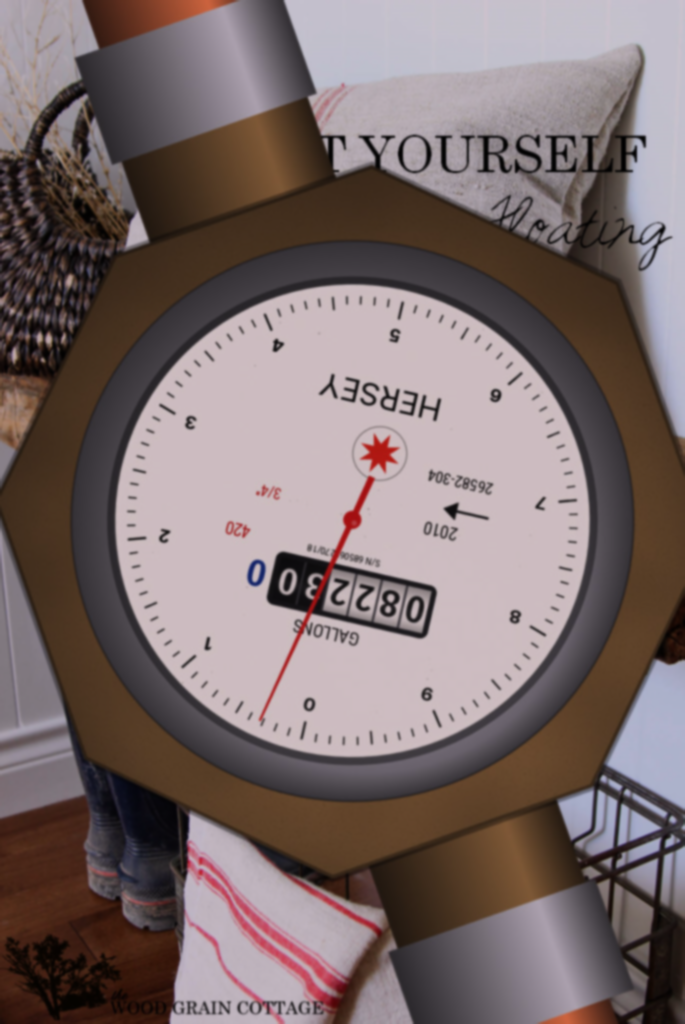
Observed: 822300.3 gal
